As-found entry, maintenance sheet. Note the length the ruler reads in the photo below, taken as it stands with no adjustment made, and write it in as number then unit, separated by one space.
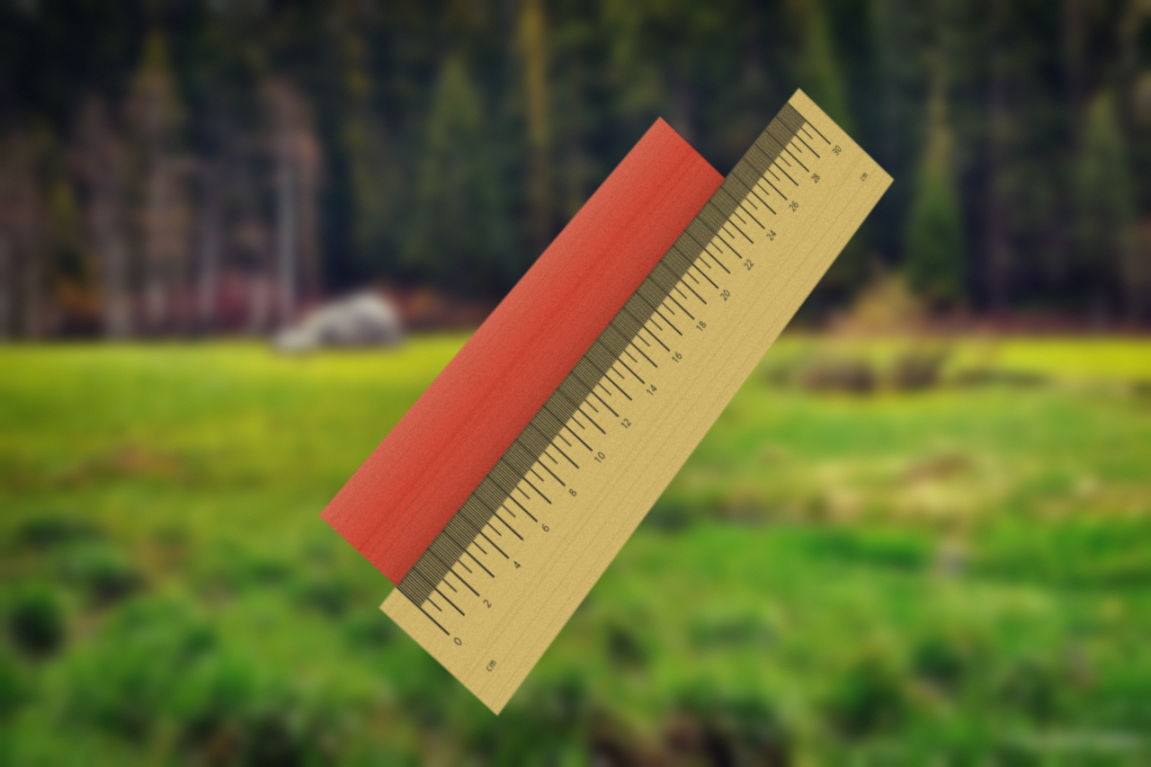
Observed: 24.5 cm
